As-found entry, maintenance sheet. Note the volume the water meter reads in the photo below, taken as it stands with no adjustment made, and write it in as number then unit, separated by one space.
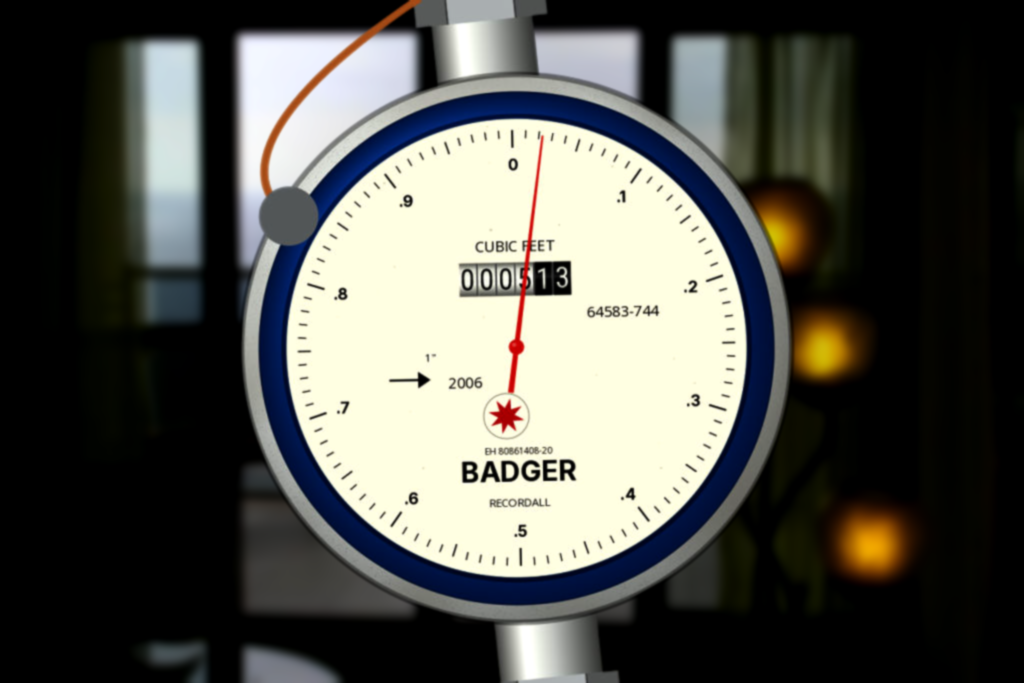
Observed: 513.02 ft³
